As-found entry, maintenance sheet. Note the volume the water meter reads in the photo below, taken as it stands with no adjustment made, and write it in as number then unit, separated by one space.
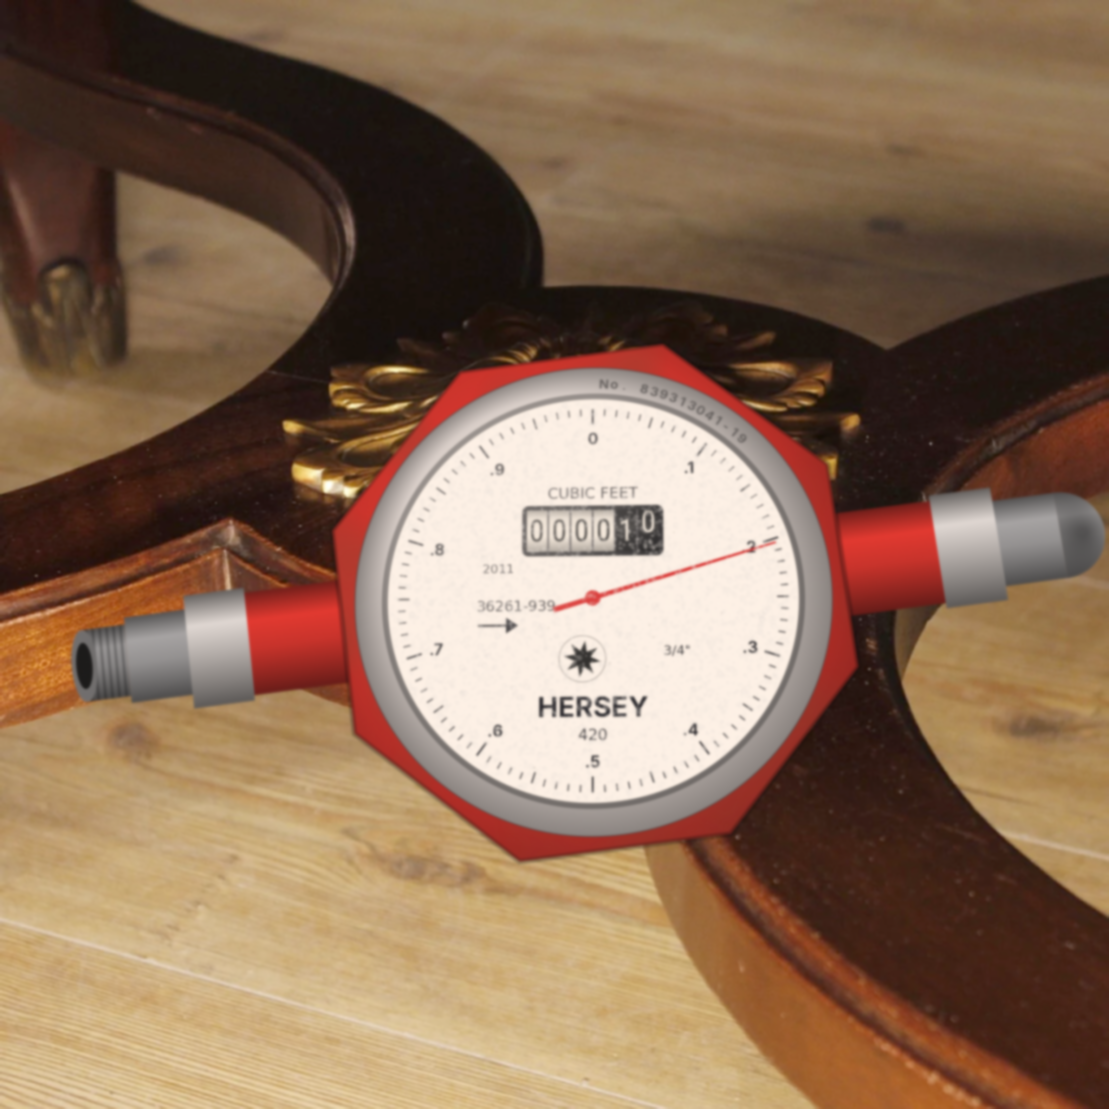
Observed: 10.20 ft³
